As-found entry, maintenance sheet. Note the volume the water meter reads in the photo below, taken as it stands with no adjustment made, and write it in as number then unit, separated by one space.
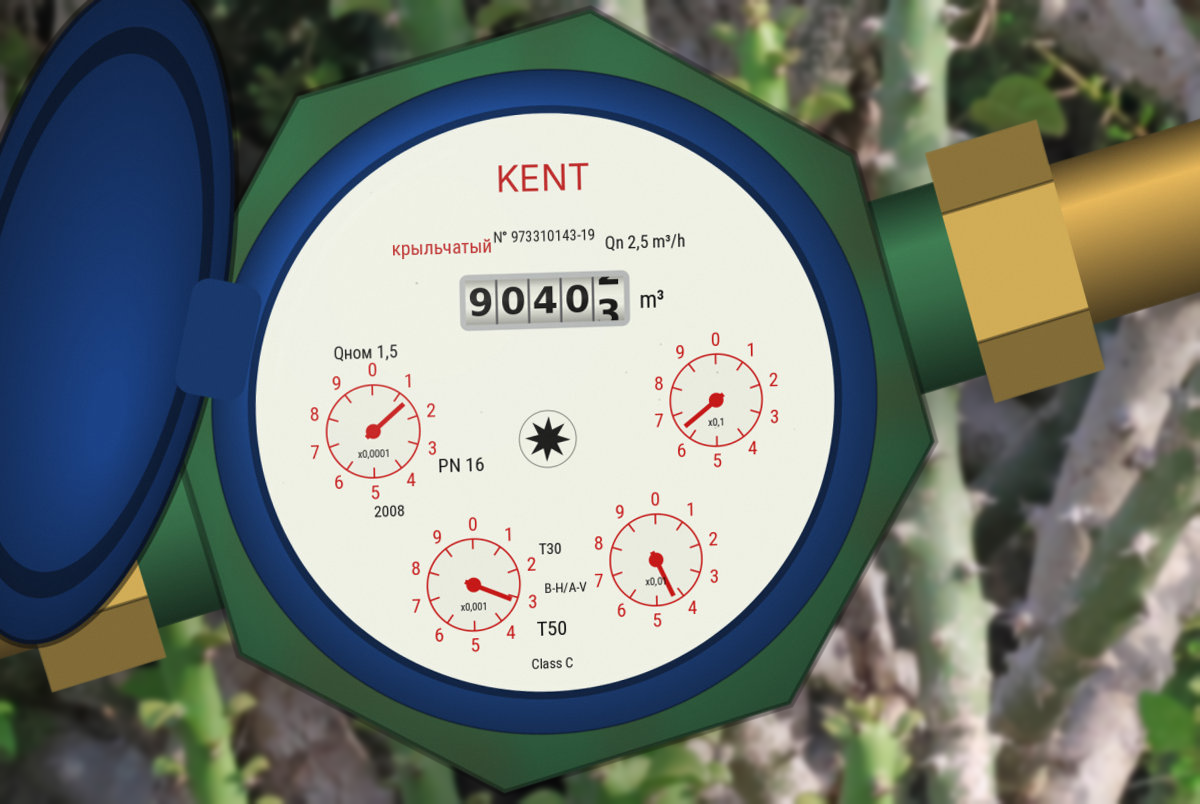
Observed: 90402.6431 m³
